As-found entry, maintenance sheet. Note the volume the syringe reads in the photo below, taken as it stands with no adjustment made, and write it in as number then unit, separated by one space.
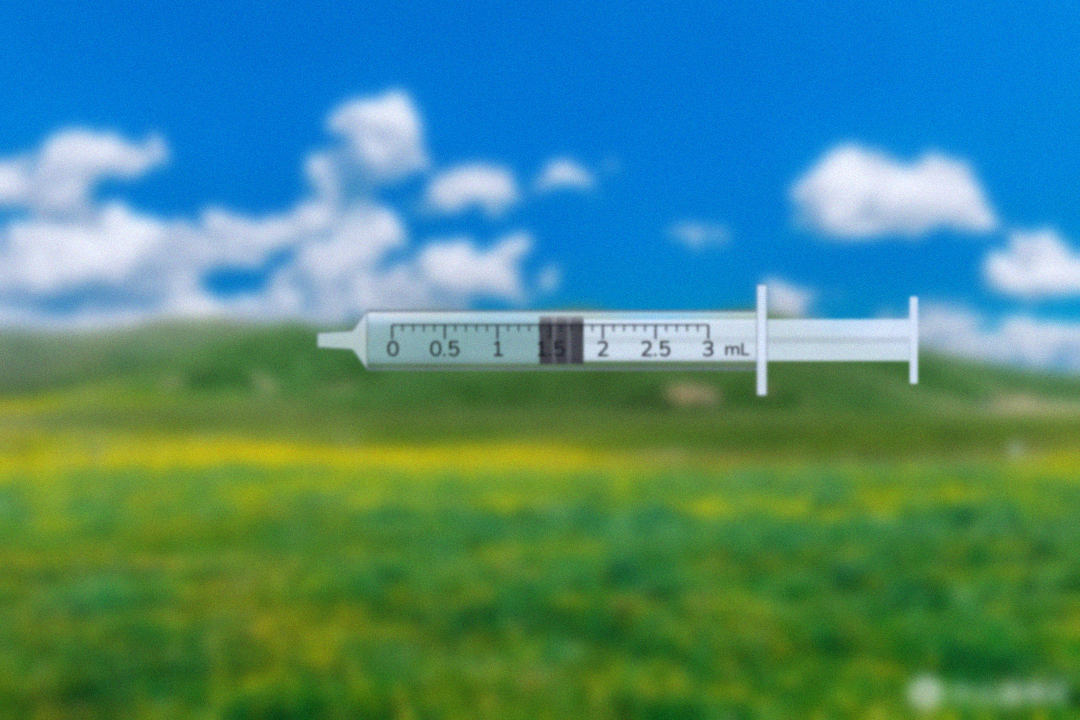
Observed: 1.4 mL
